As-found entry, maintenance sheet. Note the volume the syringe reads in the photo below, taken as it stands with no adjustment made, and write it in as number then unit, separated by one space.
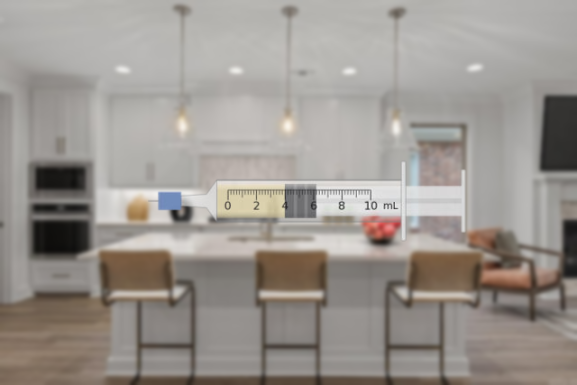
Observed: 4 mL
